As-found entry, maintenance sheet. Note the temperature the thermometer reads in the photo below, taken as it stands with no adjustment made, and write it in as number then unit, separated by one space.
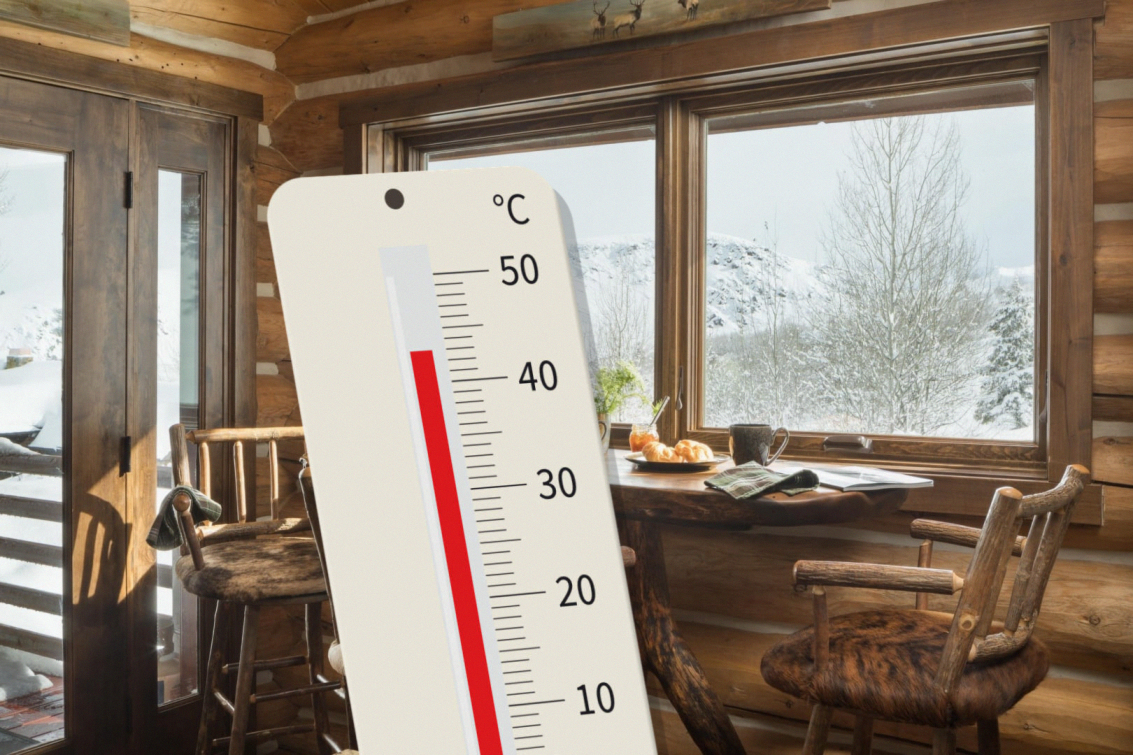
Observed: 43 °C
